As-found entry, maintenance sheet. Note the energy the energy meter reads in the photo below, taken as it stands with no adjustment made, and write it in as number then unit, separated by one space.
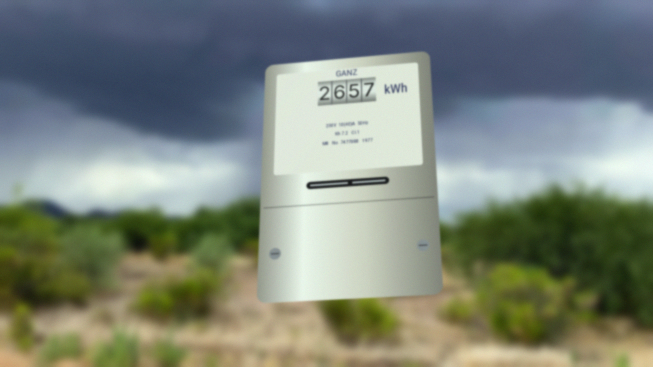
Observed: 2657 kWh
